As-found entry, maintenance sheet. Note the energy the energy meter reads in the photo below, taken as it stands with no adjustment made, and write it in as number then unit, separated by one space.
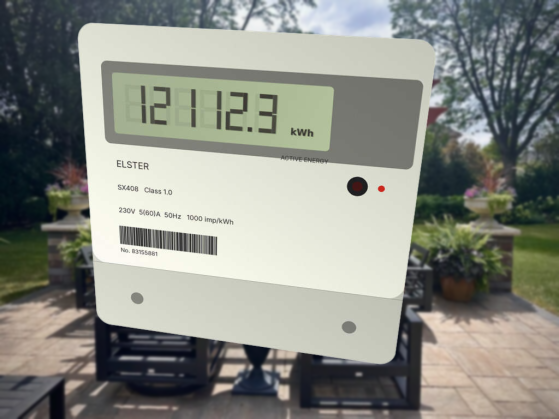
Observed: 12112.3 kWh
